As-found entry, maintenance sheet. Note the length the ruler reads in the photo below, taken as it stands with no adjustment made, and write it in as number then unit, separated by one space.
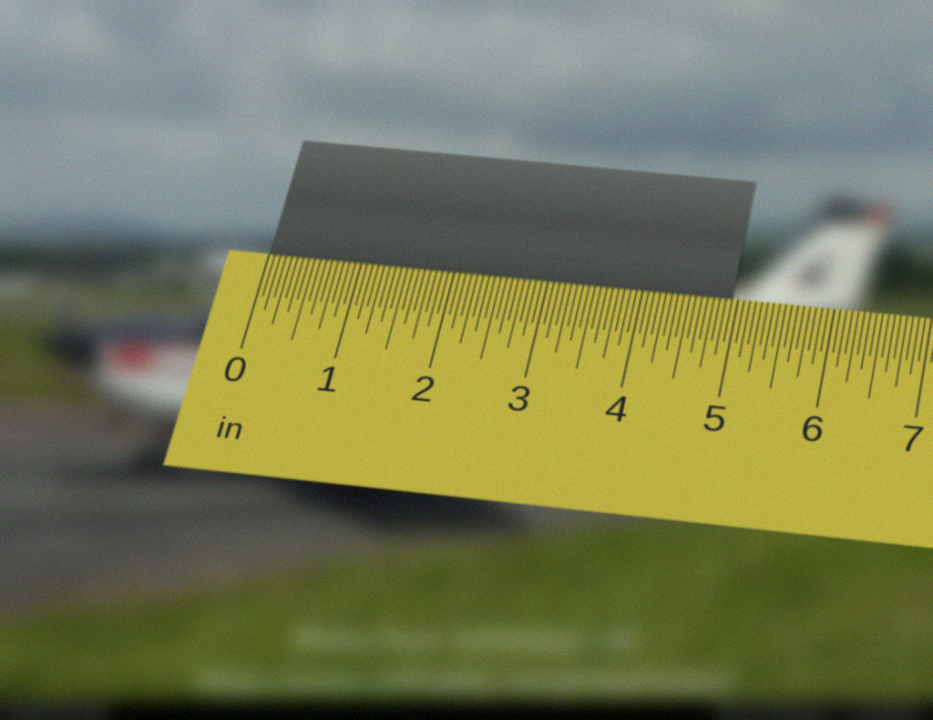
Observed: 4.9375 in
